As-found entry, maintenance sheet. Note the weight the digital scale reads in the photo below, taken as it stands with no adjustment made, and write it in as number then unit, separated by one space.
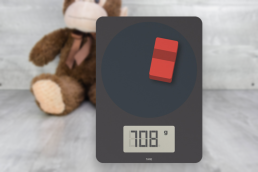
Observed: 708 g
